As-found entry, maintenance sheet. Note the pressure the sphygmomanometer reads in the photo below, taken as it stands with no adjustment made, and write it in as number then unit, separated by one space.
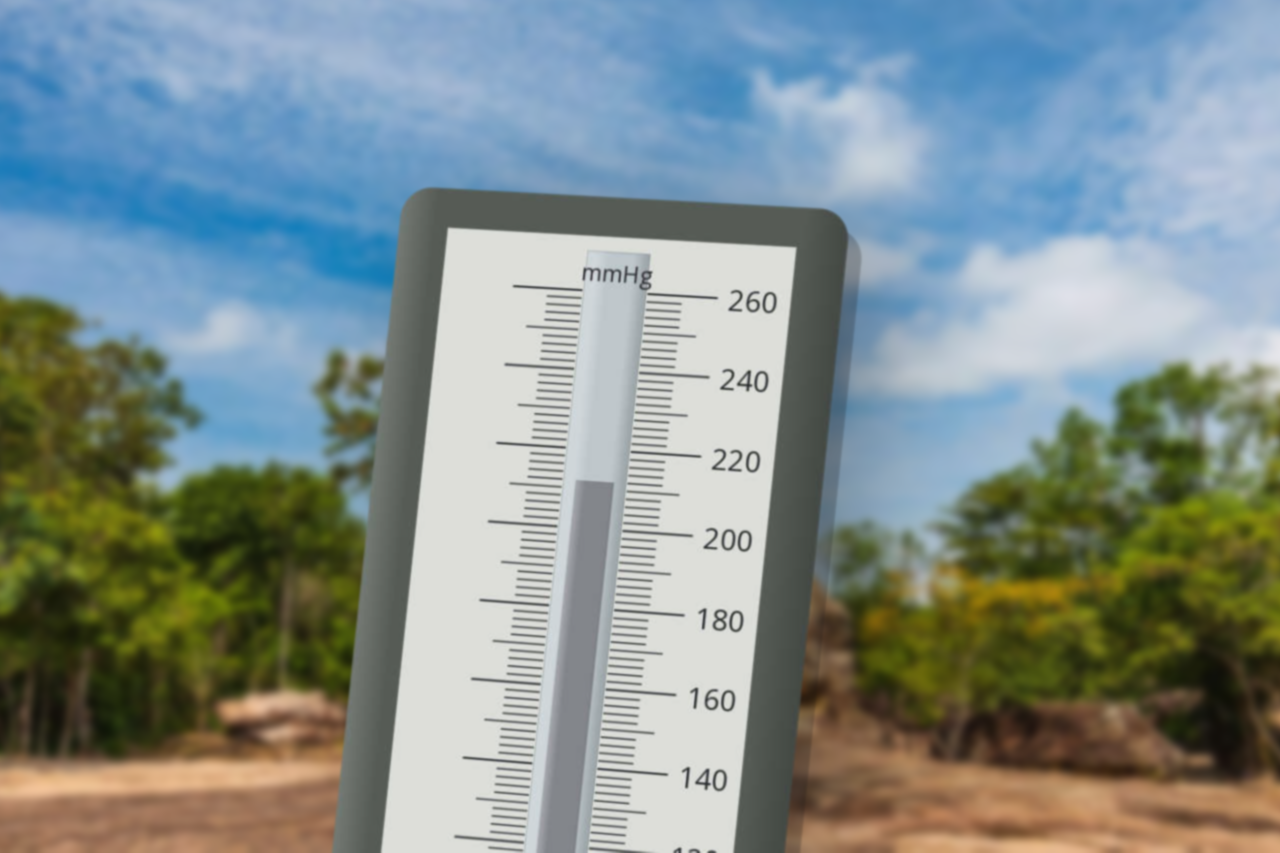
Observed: 212 mmHg
